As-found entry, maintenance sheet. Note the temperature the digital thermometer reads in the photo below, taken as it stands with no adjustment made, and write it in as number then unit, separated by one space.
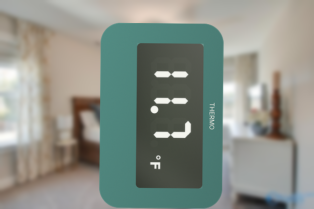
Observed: 11.7 °F
